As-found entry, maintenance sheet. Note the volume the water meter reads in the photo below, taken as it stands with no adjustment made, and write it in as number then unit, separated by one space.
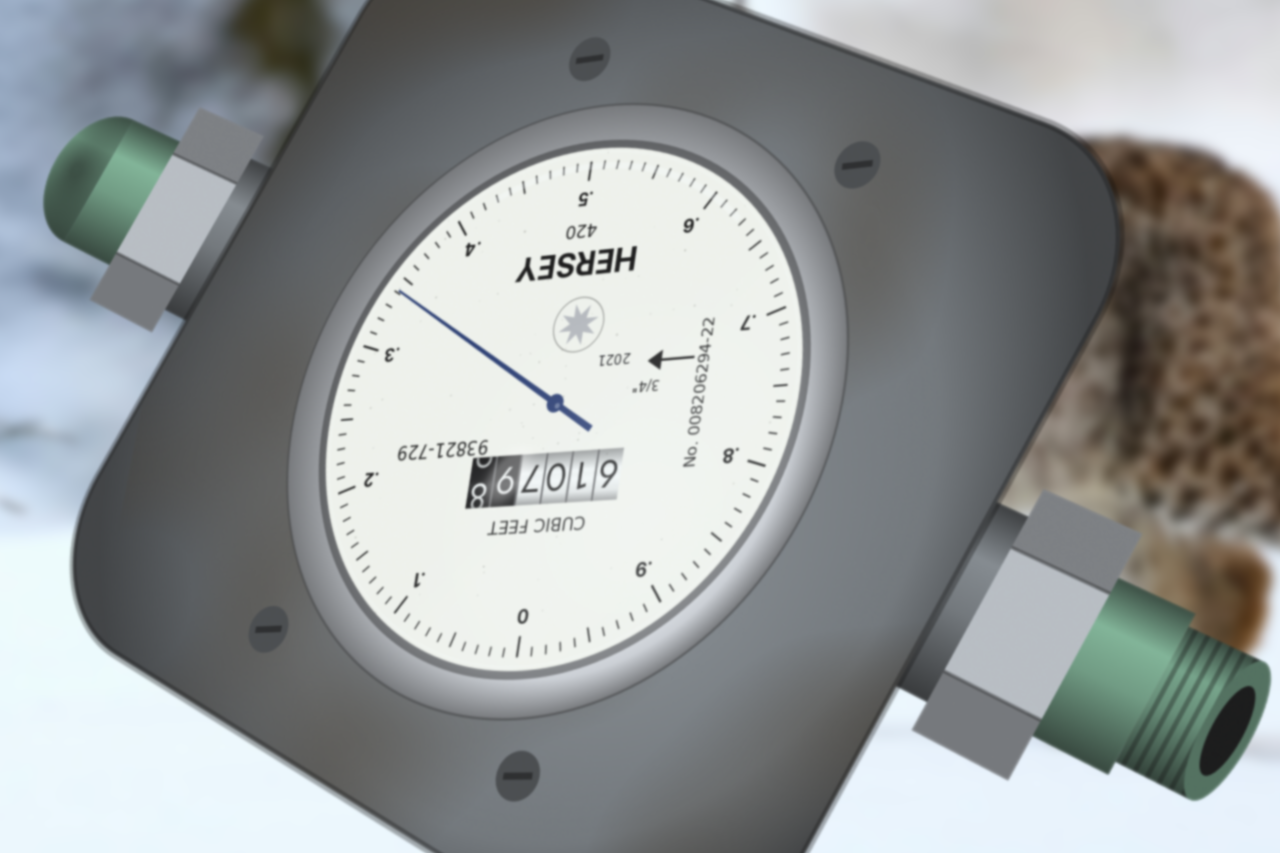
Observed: 610798.34 ft³
